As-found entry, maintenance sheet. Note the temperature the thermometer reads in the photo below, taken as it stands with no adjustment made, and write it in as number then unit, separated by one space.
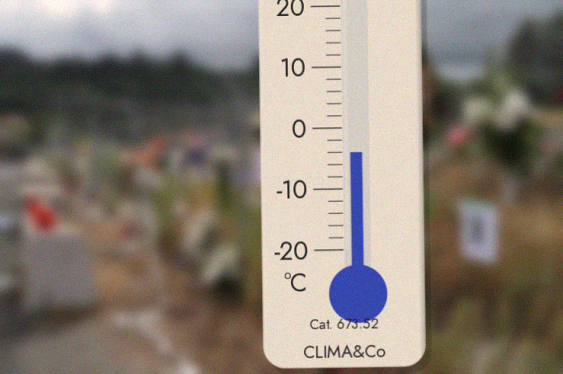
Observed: -4 °C
